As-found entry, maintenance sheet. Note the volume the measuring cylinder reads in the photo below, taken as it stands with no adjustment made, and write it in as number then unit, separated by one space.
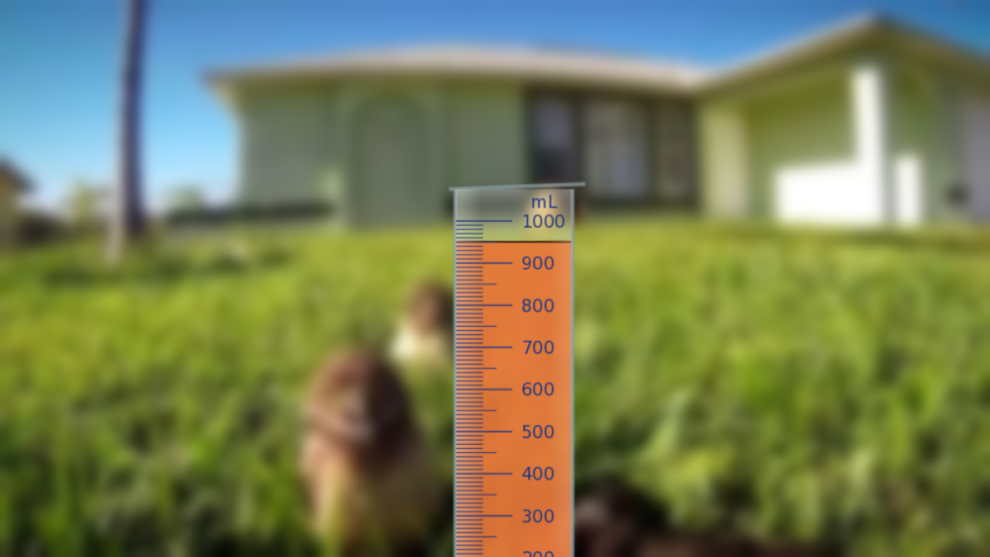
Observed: 950 mL
